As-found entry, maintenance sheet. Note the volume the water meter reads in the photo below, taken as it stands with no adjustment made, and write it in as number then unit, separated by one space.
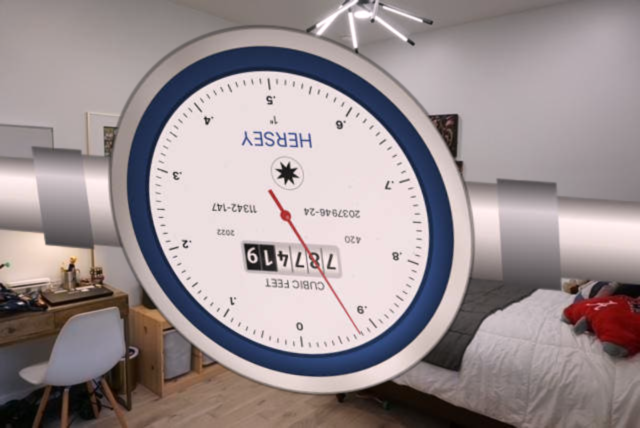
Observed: 787418.92 ft³
